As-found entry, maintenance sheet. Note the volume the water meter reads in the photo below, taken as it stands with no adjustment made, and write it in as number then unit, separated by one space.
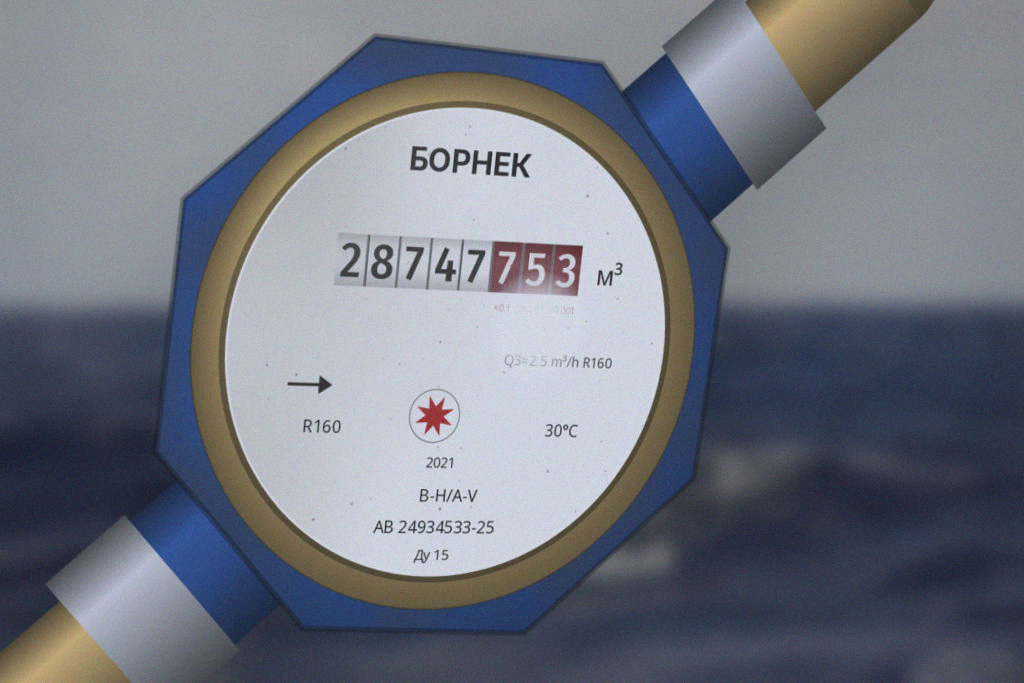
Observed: 28747.753 m³
